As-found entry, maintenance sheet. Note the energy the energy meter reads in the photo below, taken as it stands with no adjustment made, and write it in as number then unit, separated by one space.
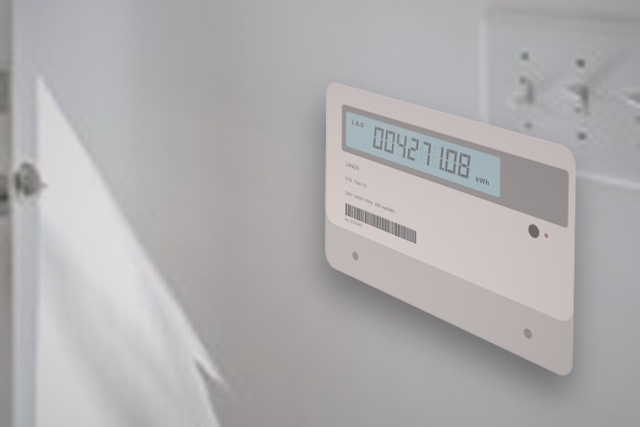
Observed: 4271.08 kWh
